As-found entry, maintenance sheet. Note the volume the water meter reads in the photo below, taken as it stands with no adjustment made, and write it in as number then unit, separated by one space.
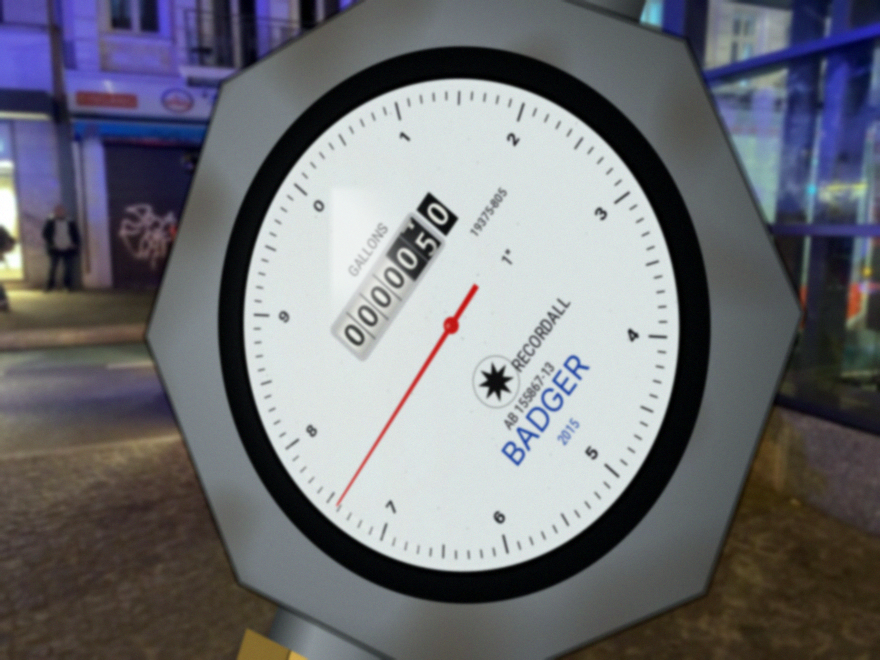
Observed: 47.4 gal
